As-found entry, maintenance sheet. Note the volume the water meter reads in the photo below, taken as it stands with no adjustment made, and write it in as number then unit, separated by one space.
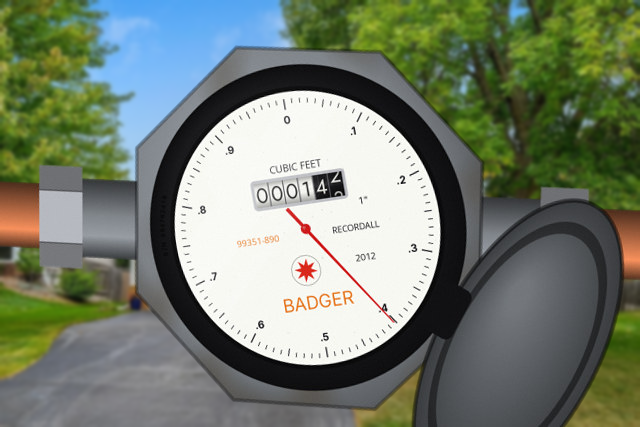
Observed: 142.40 ft³
